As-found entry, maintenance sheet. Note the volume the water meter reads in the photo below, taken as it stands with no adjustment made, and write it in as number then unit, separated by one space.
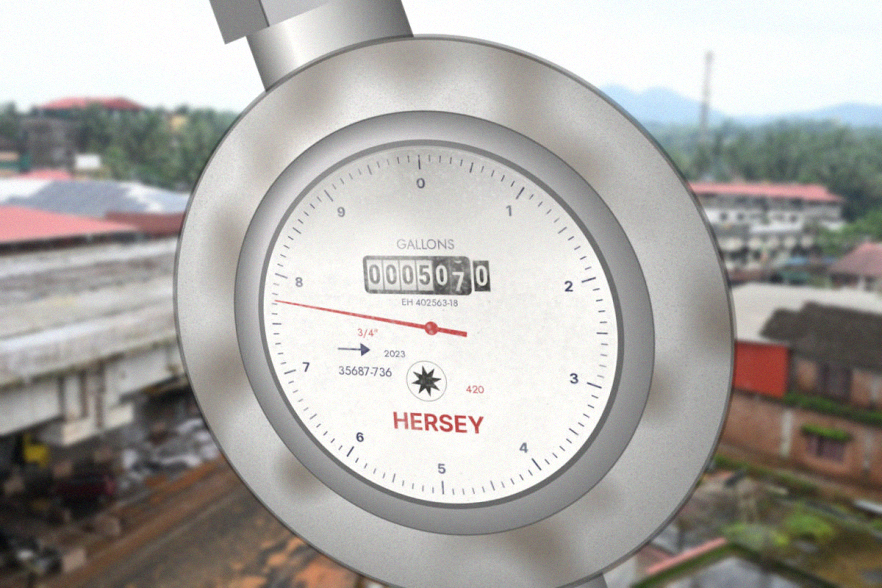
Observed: 5067.7 gal
